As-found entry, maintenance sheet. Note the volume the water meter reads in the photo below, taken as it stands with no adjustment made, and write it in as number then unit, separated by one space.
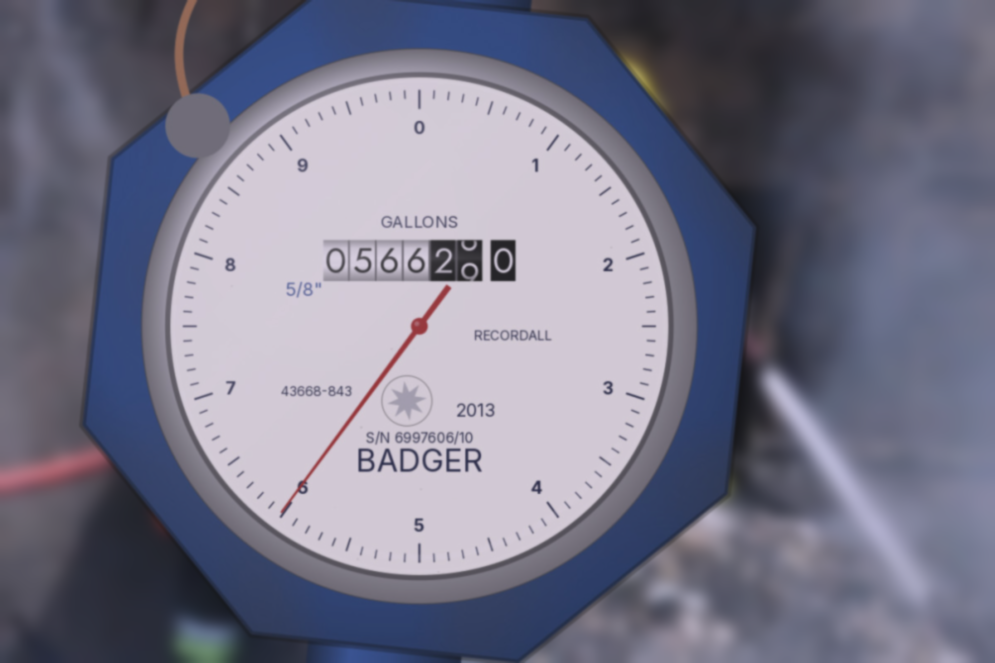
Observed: 566286.0 gal
